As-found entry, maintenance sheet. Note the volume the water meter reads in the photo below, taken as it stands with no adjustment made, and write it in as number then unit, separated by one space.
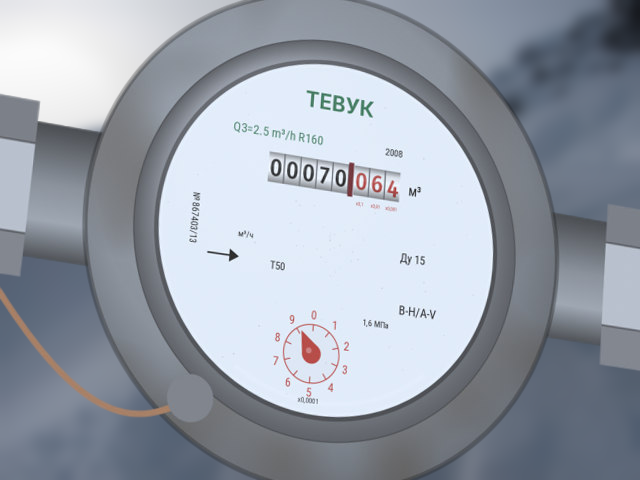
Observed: 70.0639 m³
